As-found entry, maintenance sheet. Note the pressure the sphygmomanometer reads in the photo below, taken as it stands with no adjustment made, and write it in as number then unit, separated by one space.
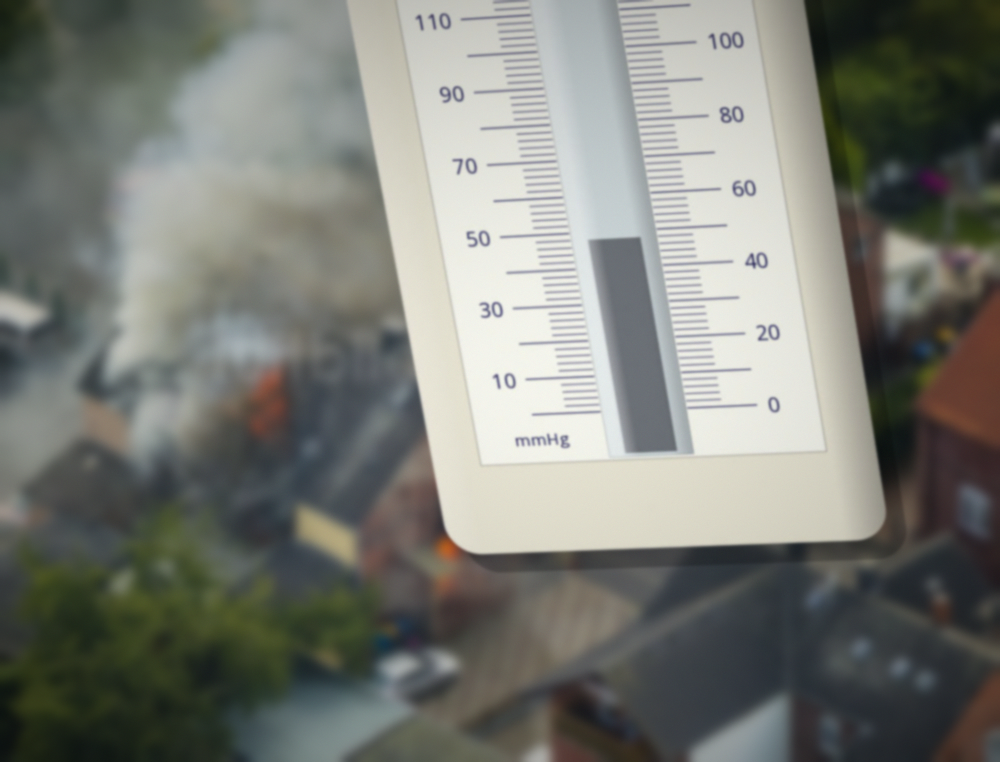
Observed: 48 mmHg
